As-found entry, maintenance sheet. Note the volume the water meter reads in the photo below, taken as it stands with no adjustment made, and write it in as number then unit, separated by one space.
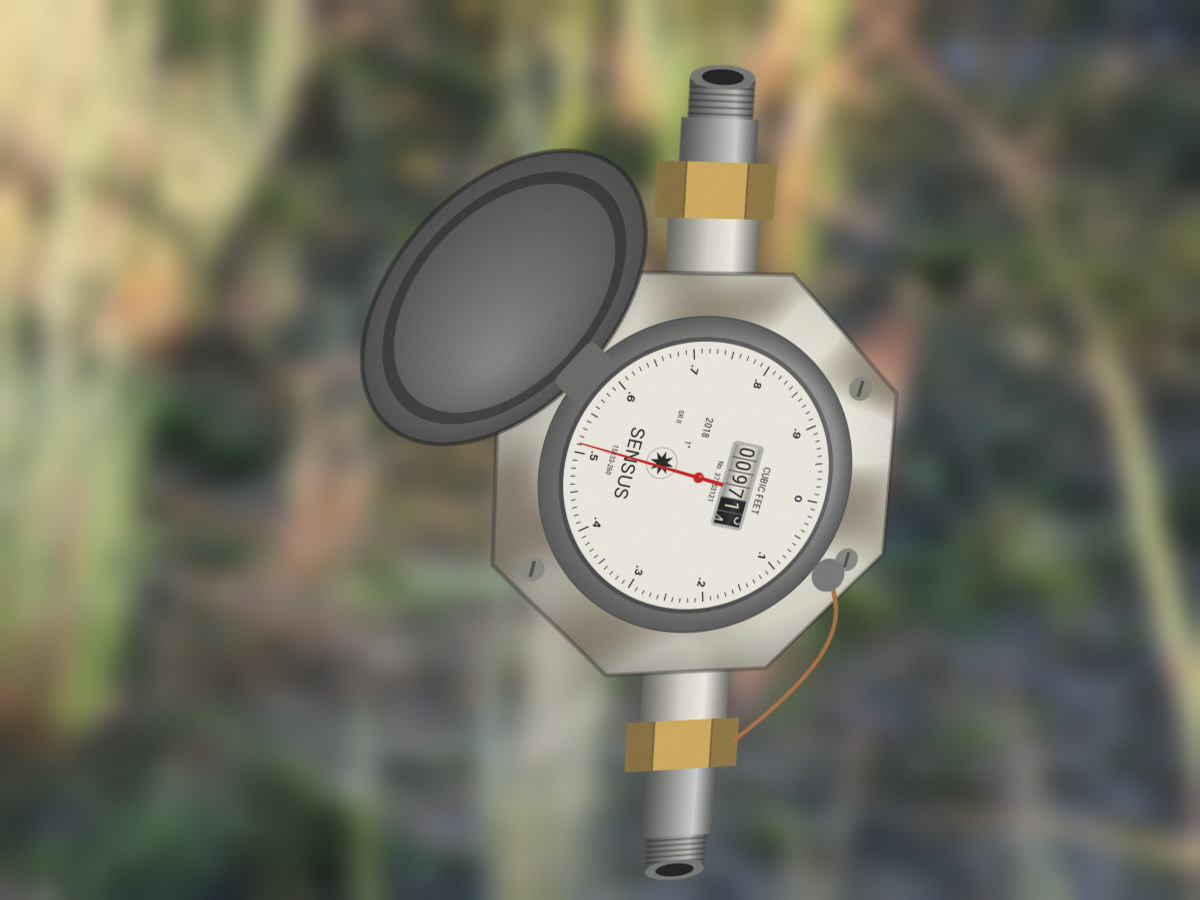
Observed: 9713.51 ft³
